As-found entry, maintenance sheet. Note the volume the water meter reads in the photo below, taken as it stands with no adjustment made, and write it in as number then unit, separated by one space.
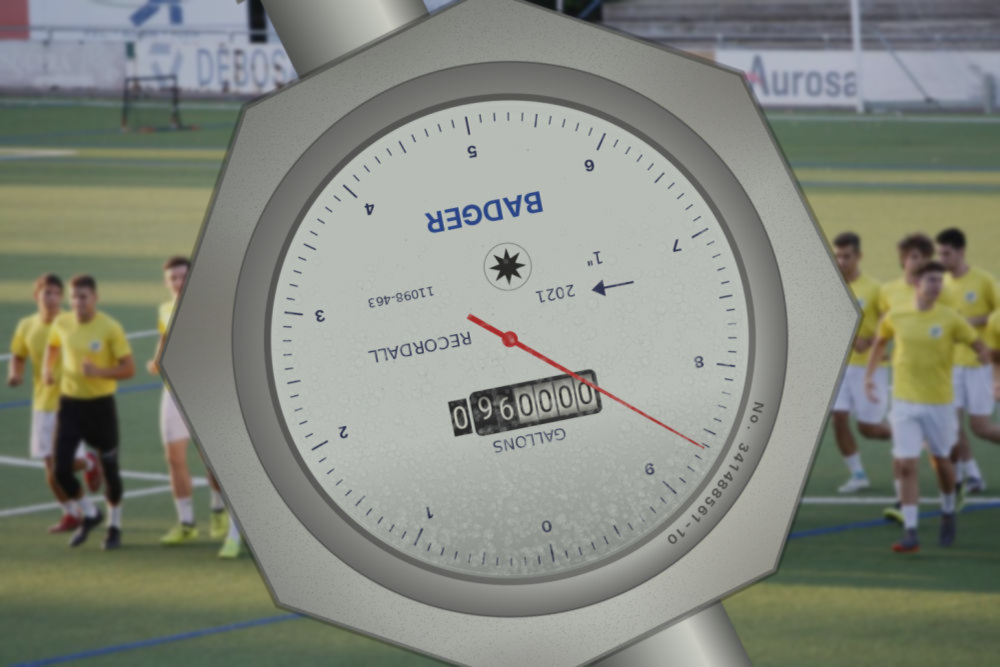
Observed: 958.6 gal
